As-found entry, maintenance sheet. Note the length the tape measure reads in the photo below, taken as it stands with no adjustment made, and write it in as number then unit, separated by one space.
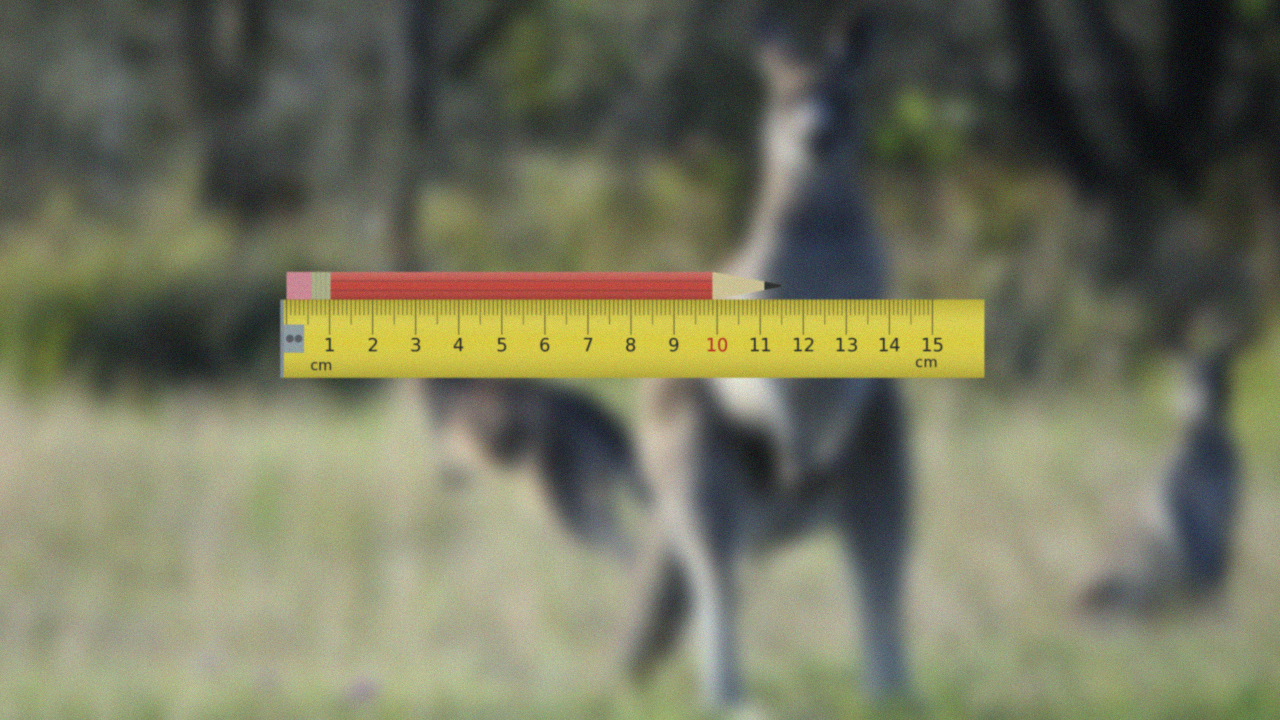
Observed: 11.5 cm
